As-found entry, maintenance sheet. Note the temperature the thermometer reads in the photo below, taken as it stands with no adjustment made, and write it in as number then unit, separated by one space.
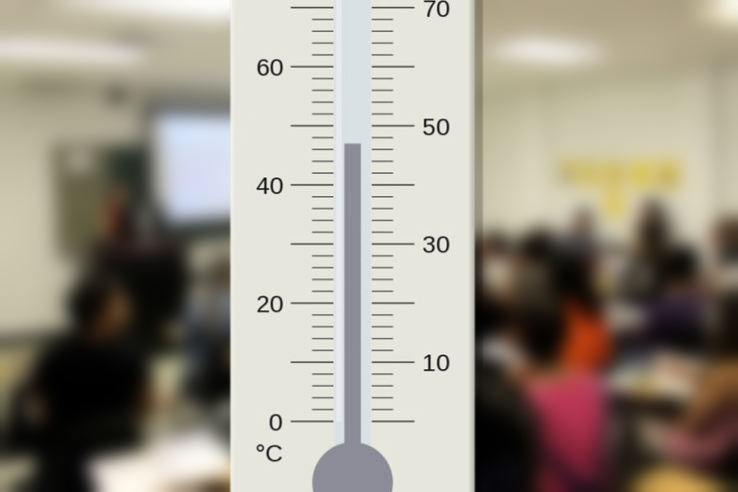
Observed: 47 °C
